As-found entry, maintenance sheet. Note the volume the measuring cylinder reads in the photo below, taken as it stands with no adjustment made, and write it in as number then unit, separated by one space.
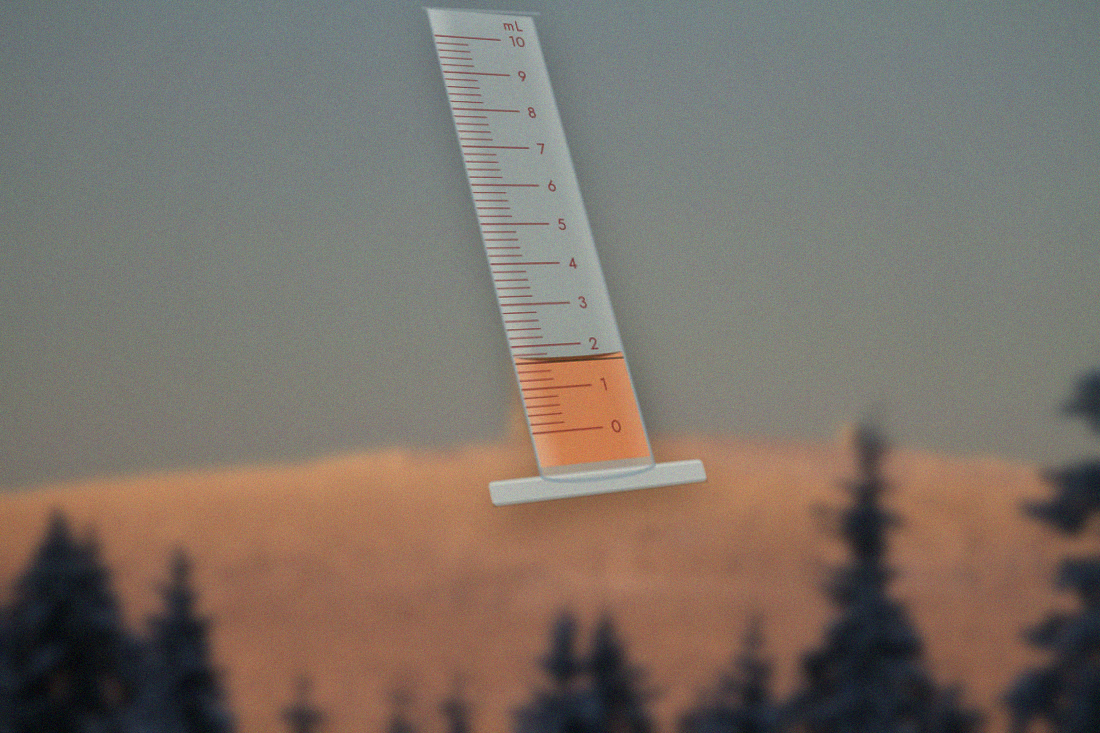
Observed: 1.6 mL
